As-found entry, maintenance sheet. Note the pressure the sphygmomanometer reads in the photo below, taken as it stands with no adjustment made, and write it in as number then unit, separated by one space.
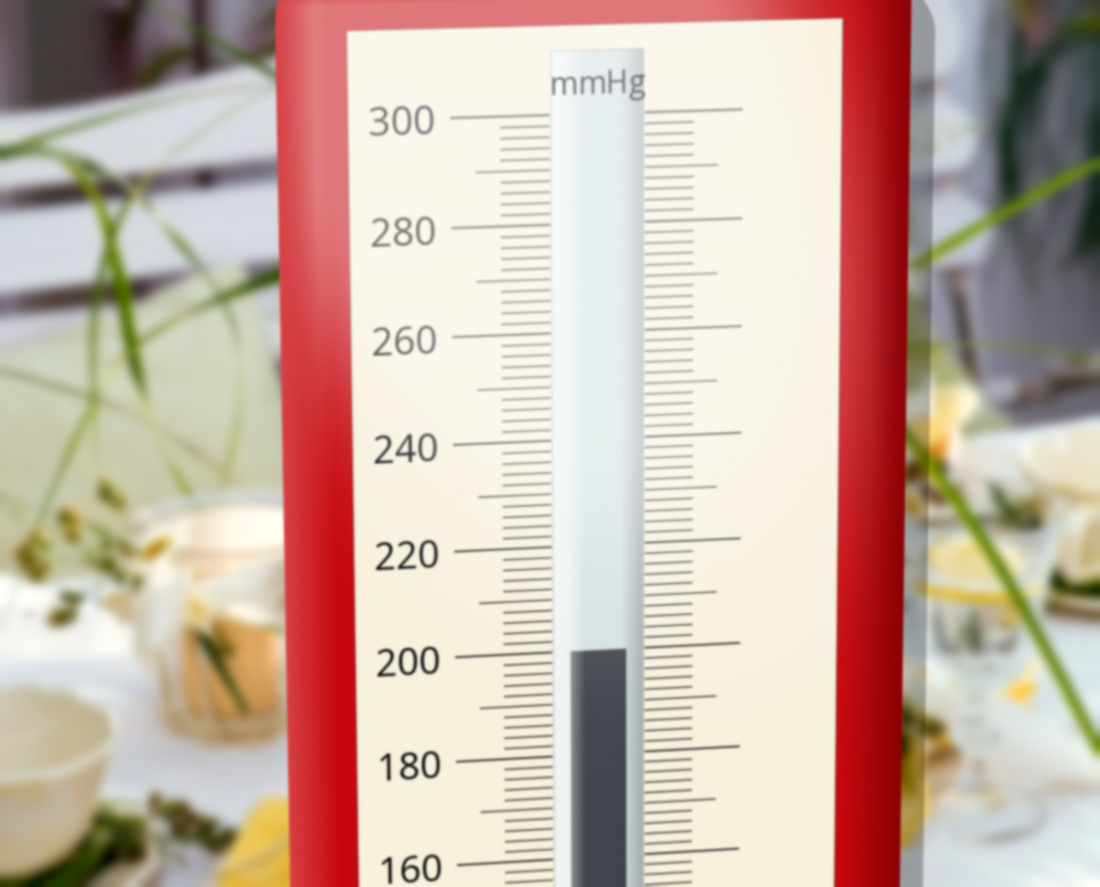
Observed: 200 mmHg
